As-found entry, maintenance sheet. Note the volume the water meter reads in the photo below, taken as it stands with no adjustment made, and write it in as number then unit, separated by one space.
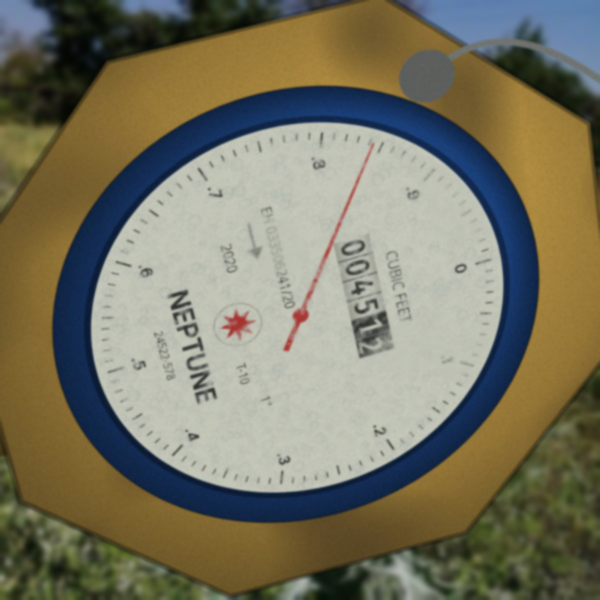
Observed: 4511.84 ft³
